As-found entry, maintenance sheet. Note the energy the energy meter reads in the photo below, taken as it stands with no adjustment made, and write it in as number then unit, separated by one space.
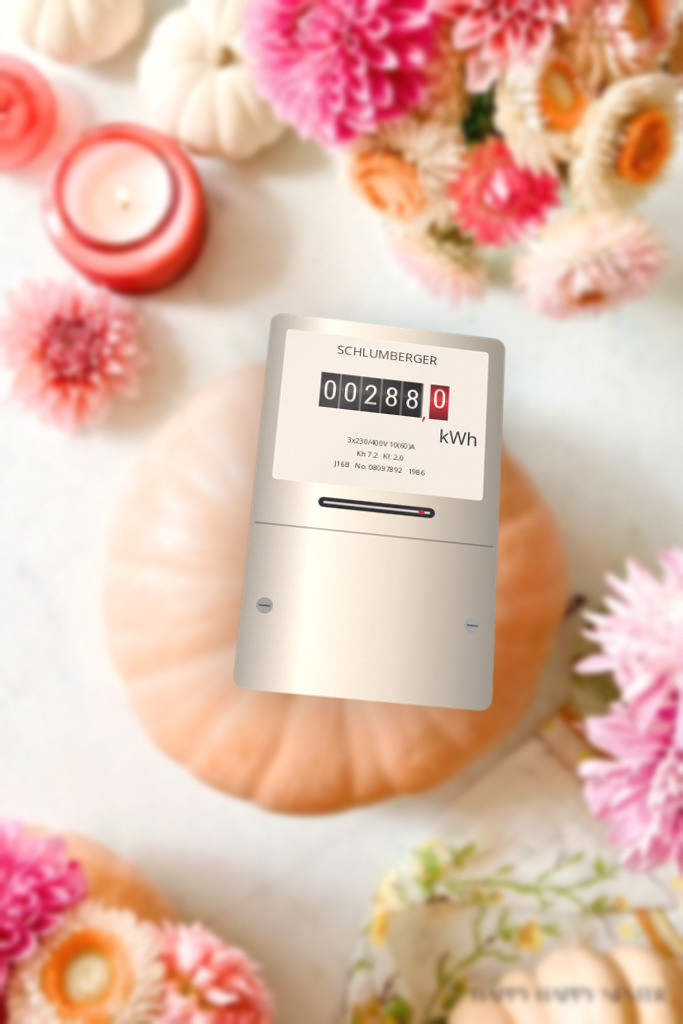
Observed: 288.0 kWh
